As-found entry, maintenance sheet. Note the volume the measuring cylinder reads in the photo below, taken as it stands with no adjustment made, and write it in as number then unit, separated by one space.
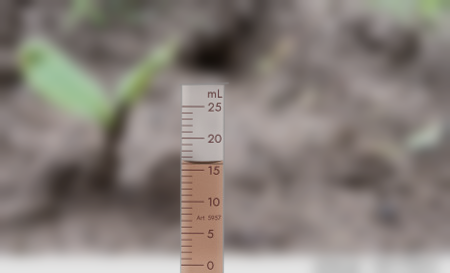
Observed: 16 mL
